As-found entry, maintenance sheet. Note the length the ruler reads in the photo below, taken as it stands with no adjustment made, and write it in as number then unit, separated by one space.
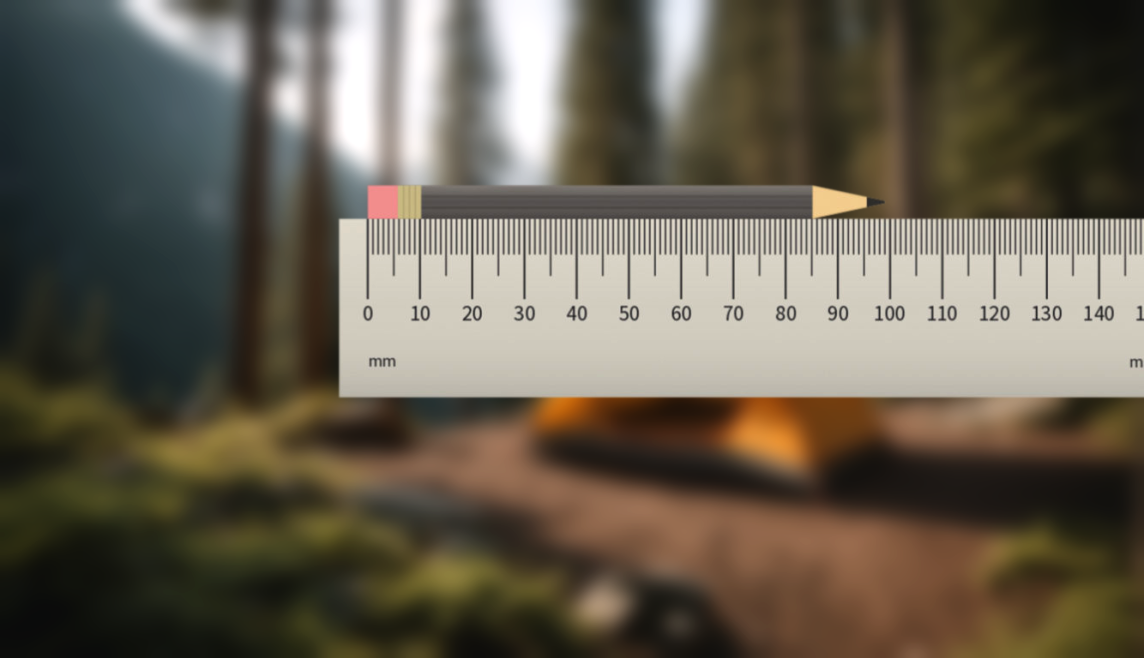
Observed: 99 mm
